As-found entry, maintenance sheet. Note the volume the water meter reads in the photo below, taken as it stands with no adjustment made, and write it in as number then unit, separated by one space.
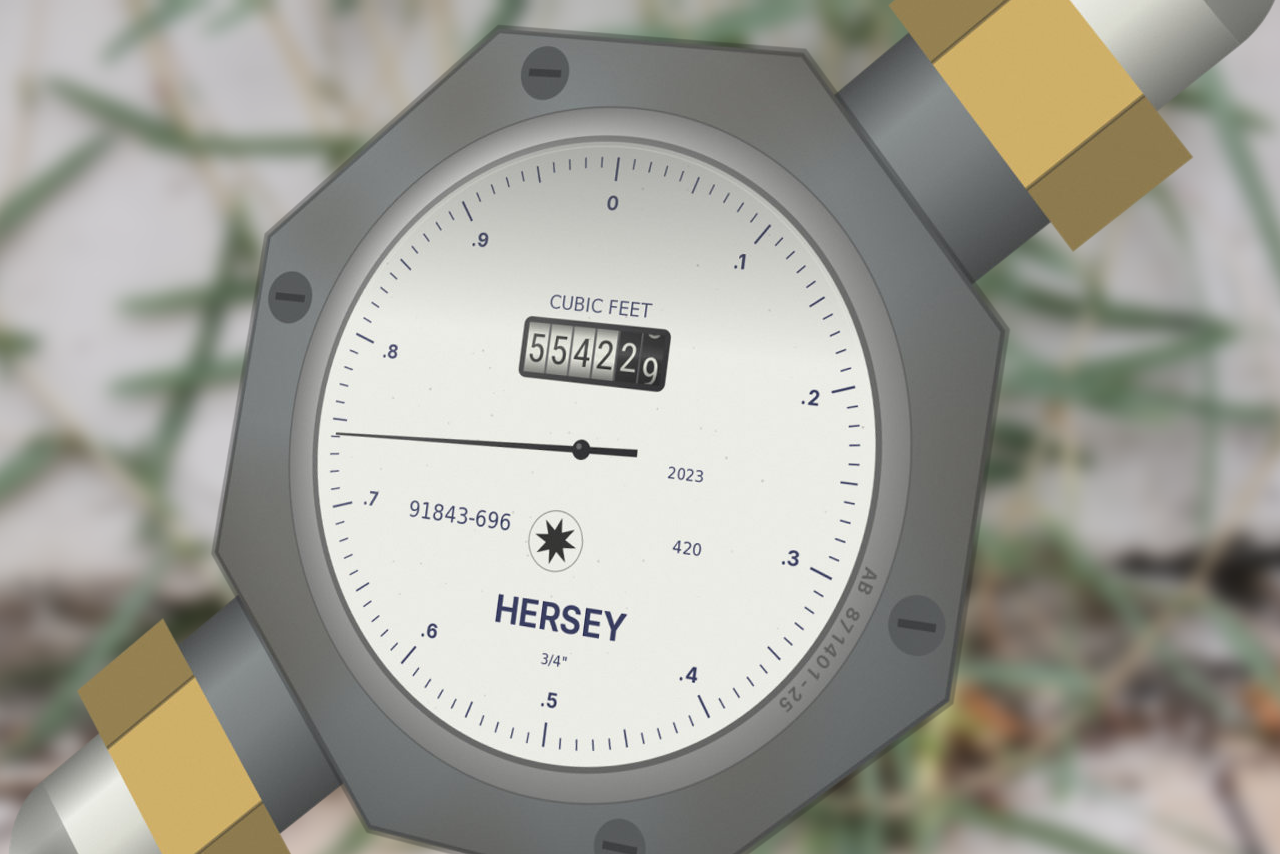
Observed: 554228.74 ft³
